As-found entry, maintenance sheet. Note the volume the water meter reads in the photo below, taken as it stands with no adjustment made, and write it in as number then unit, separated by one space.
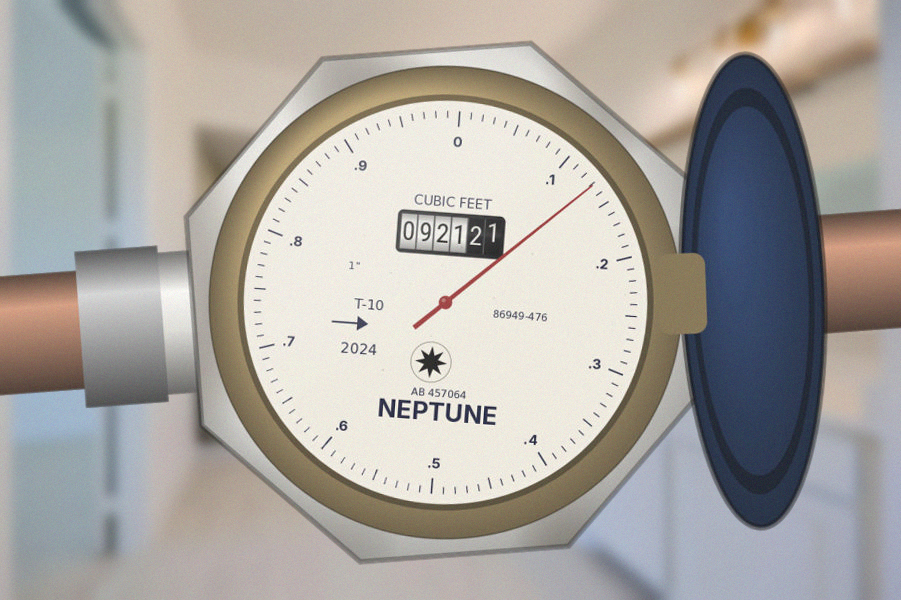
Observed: 92121.13 ft³
